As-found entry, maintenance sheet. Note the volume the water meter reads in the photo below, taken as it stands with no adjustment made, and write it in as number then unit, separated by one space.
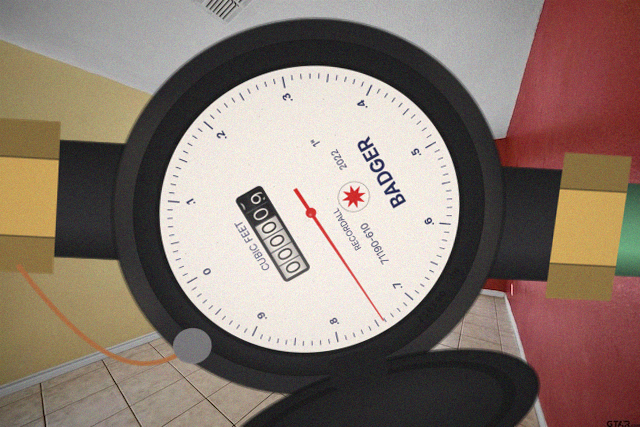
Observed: 8.74 ft³
